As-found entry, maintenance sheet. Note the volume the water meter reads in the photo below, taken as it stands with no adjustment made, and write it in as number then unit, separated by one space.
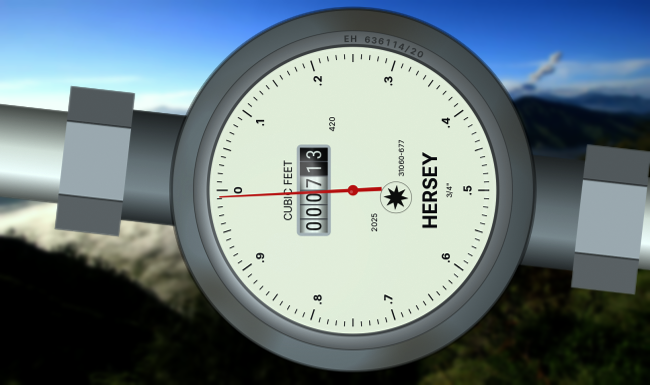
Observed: 712.99 ft³
